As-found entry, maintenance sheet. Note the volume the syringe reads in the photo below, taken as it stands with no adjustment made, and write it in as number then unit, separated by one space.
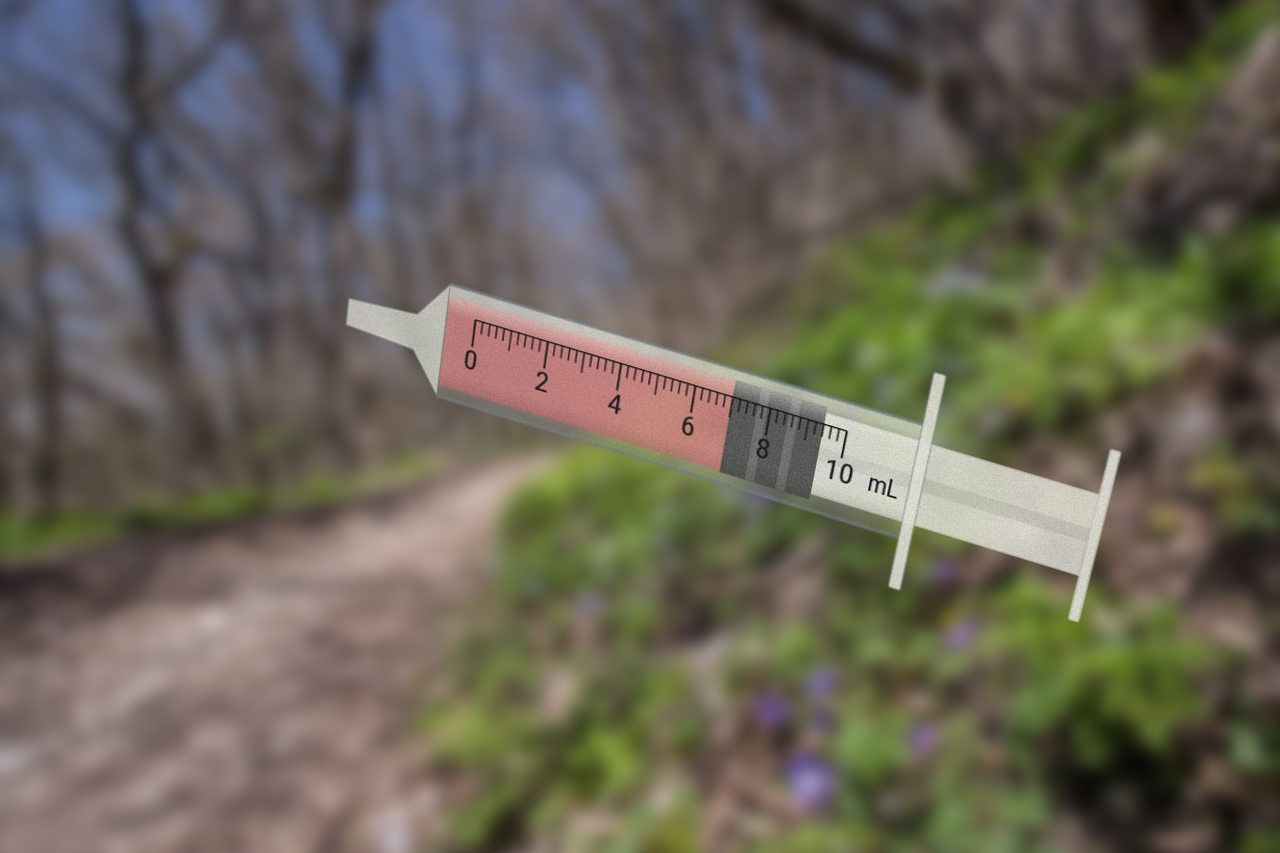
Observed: 7 mL
